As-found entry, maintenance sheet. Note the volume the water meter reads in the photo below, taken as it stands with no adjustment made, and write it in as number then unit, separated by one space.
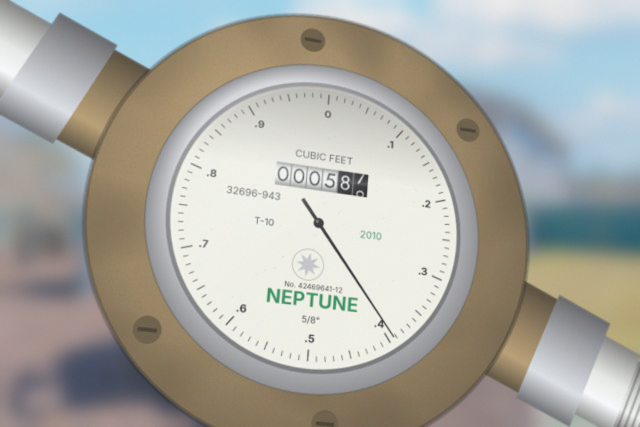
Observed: 587.39 ft³
